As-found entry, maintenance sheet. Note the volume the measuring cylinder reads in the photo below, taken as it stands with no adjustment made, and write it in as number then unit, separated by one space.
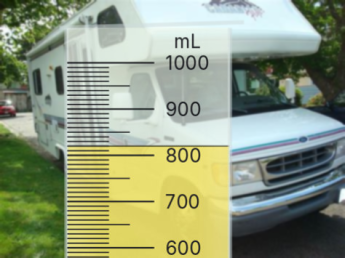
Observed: 820 mL
